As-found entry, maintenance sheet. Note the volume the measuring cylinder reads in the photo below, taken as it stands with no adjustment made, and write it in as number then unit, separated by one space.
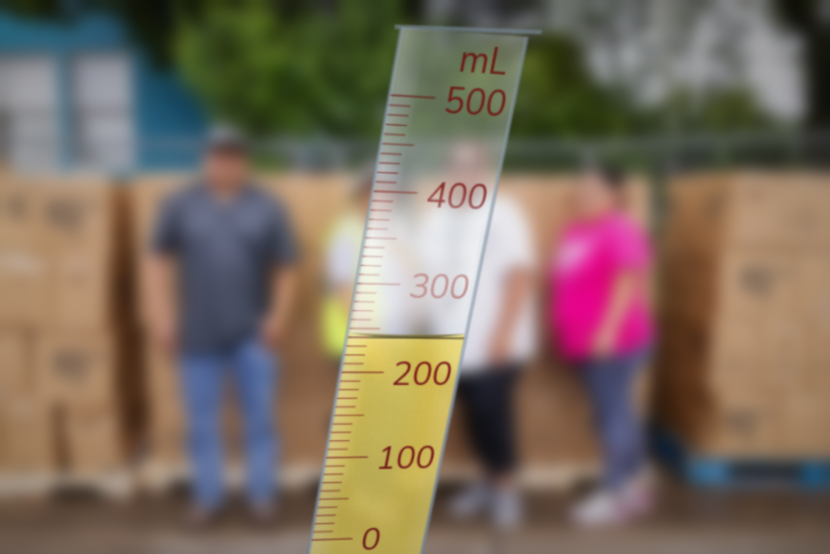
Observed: 240 mL
